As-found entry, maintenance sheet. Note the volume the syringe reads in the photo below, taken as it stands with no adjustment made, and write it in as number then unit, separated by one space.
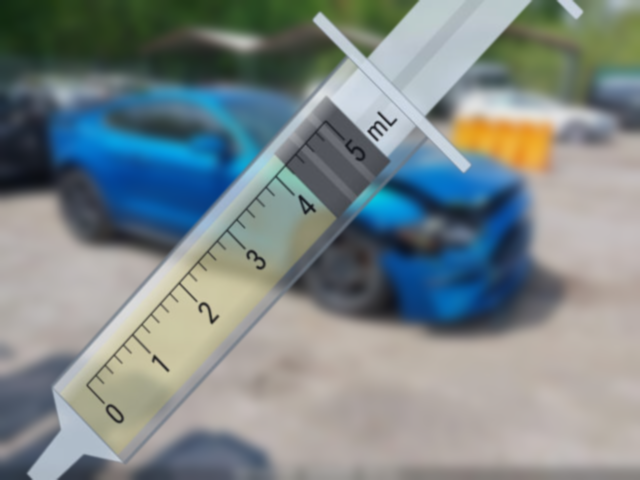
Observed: 4.2 mL
